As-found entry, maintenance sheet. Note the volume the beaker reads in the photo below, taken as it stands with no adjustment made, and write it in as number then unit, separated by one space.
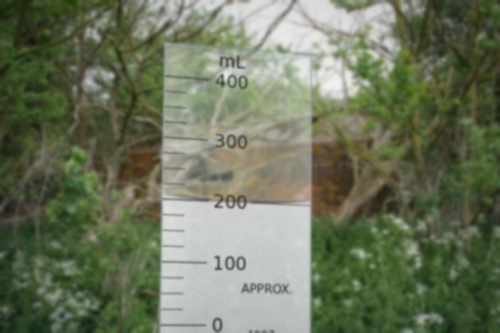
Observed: 200 mL
